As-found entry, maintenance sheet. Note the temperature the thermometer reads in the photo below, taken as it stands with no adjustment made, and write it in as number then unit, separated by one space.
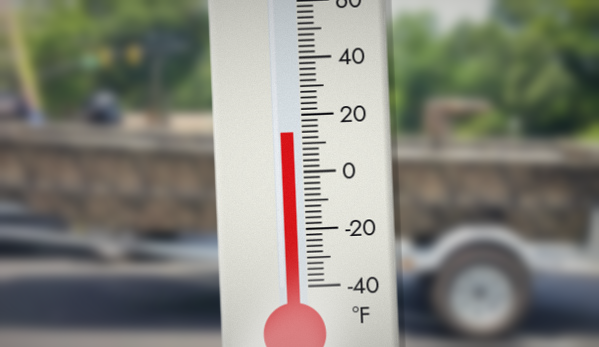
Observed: 14 °F
